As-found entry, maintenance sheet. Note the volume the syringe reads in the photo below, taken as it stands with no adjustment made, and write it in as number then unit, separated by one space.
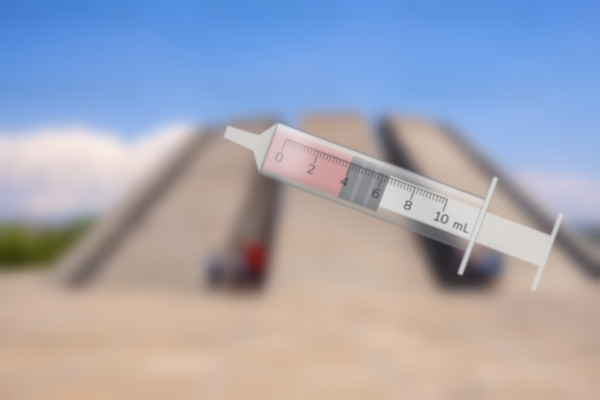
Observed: 4 mL
